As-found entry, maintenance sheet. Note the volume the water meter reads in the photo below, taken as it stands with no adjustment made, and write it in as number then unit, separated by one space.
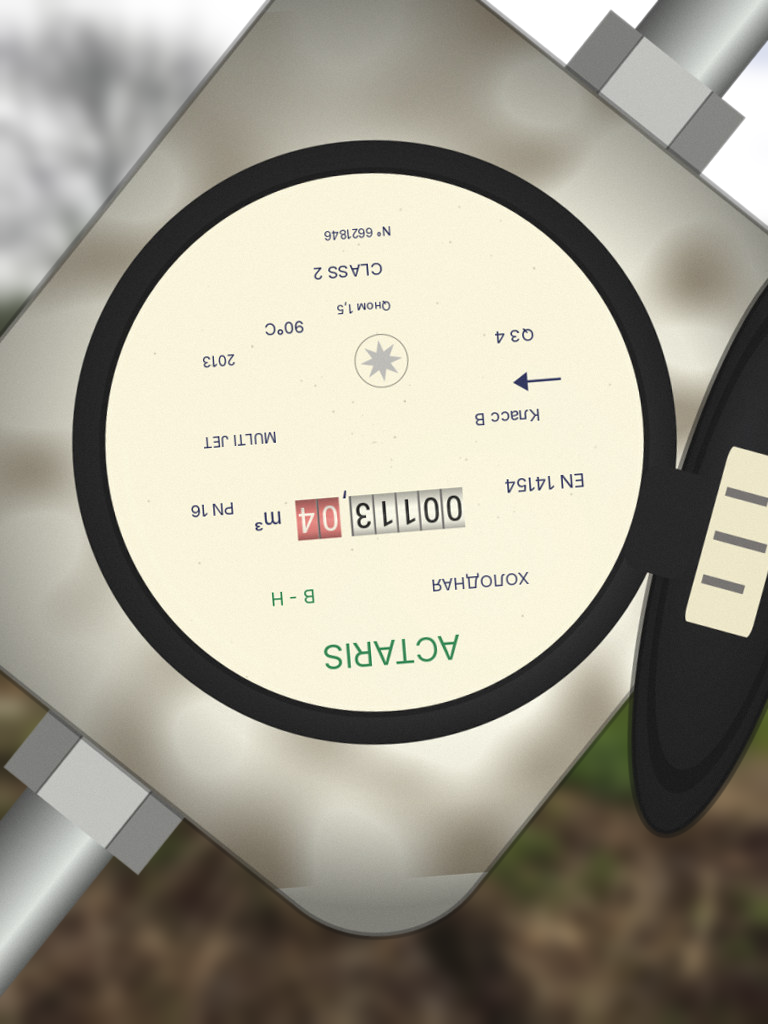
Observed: 113.04 m³
